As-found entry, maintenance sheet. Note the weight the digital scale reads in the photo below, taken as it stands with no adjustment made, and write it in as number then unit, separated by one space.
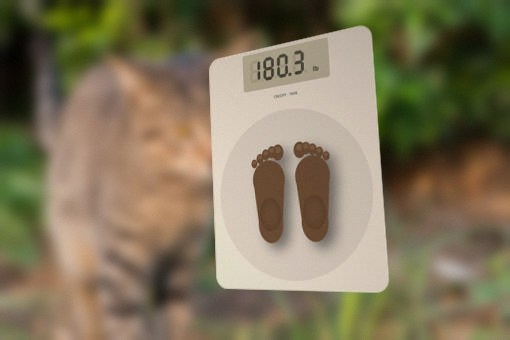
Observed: 180.3 lb
